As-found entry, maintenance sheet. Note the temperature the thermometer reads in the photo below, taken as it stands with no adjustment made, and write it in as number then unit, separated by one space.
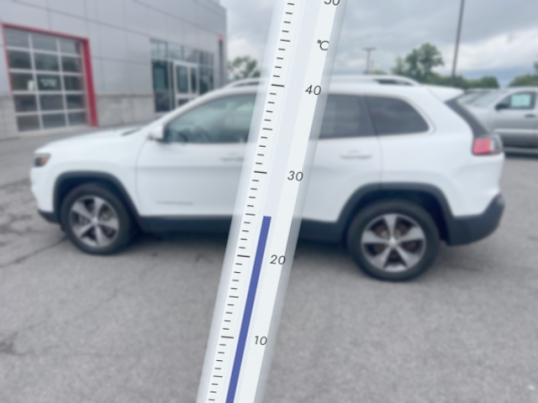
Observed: 25 °C
